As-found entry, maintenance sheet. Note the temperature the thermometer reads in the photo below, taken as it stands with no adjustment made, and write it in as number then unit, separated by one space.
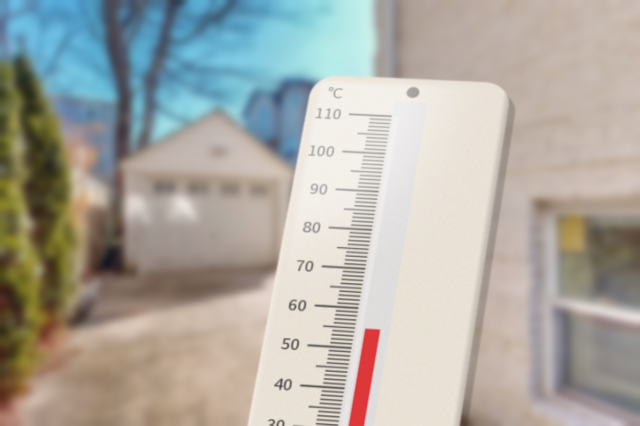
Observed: 55 °C
